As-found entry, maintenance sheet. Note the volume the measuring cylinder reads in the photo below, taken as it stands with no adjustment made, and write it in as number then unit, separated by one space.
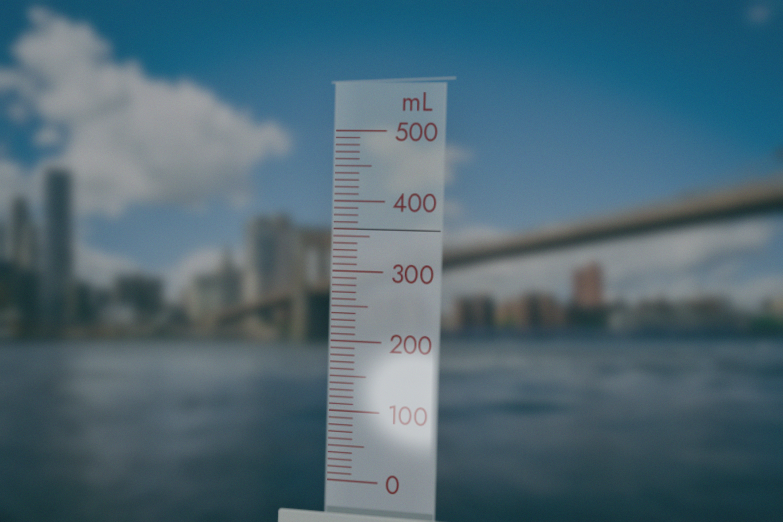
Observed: 360 mL
